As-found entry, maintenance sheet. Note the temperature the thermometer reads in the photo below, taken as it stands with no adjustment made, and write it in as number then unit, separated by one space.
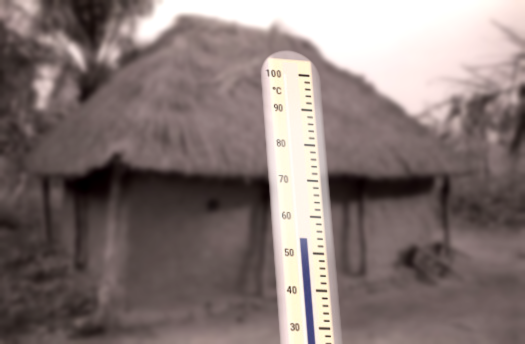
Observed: 54 °C
